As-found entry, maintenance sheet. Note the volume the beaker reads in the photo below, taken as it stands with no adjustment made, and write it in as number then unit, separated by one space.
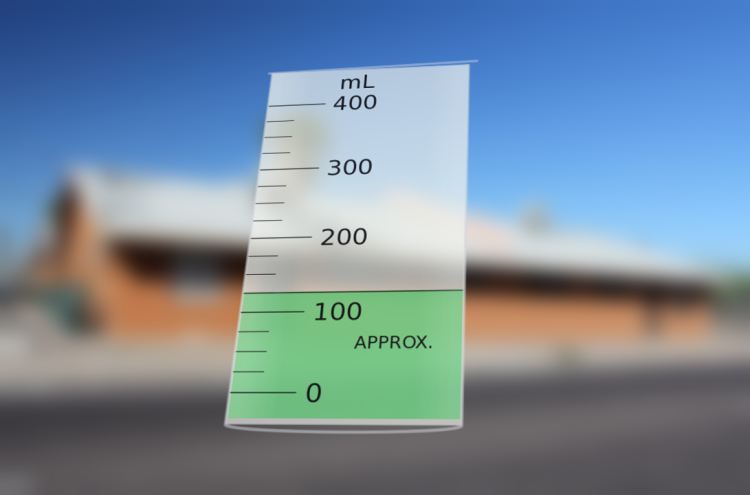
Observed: 125 mL
